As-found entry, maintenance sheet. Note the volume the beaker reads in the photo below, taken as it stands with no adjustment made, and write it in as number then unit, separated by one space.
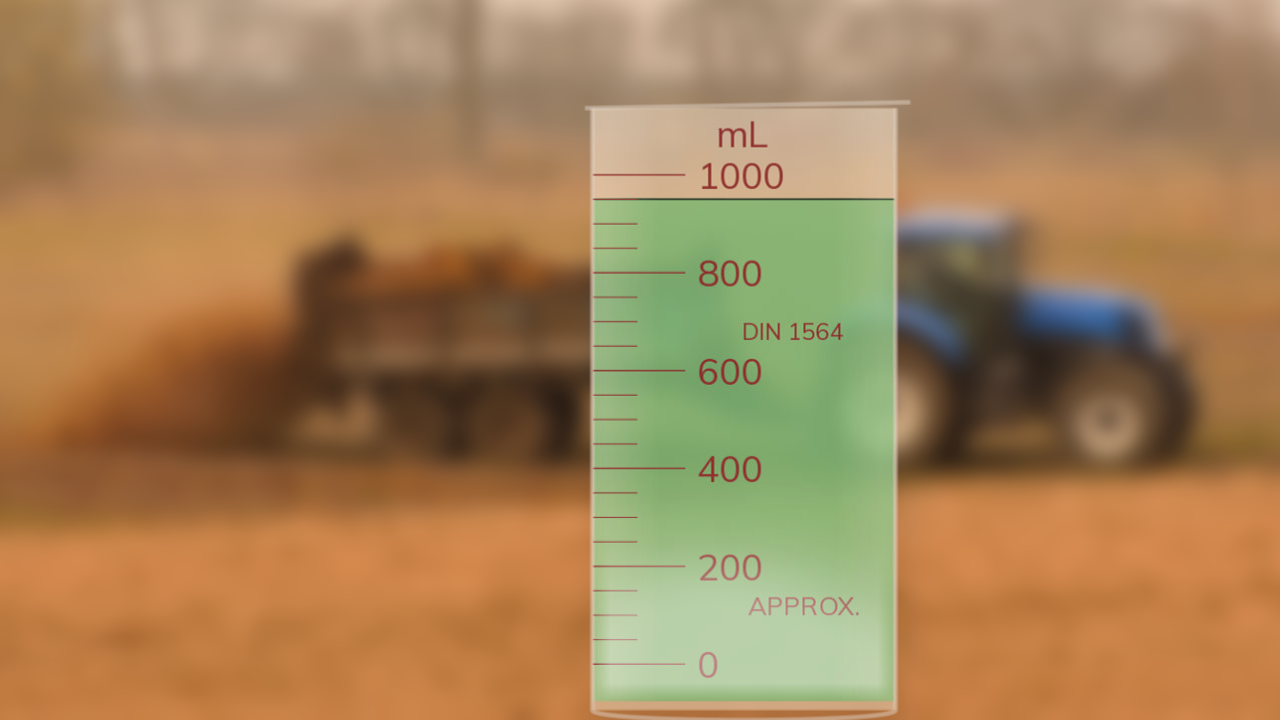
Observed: 950 mL
